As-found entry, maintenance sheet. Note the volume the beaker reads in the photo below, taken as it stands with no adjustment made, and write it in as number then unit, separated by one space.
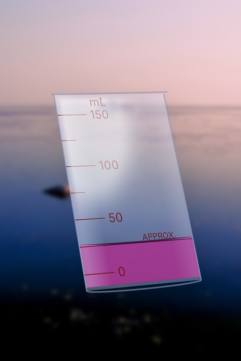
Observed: 25 mL
